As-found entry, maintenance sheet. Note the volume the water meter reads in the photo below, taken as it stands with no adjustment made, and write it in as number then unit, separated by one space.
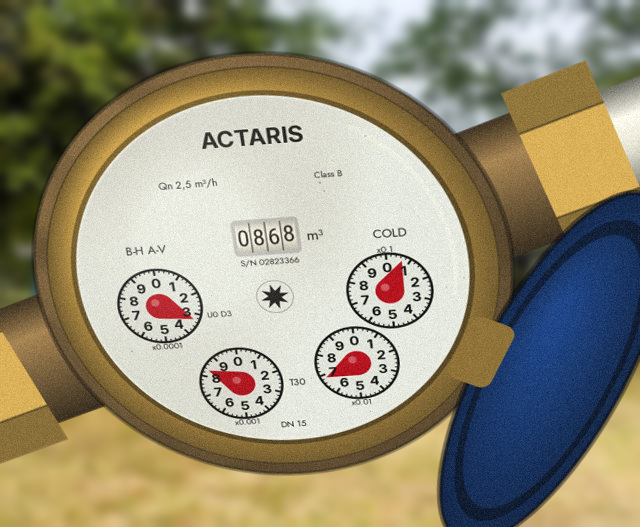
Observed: 868.0683 m³
